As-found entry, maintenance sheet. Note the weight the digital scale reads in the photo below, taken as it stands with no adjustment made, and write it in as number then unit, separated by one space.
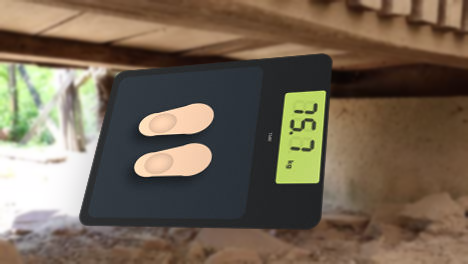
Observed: 75.7 kg
